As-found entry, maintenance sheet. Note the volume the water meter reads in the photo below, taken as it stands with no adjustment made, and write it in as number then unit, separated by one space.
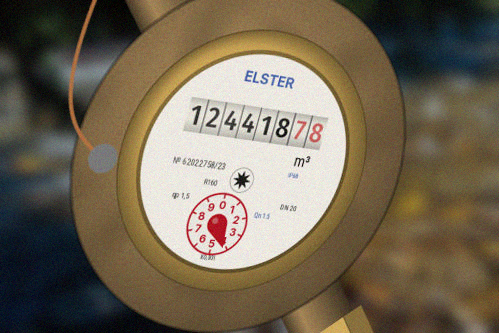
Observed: 124418.784 m³
